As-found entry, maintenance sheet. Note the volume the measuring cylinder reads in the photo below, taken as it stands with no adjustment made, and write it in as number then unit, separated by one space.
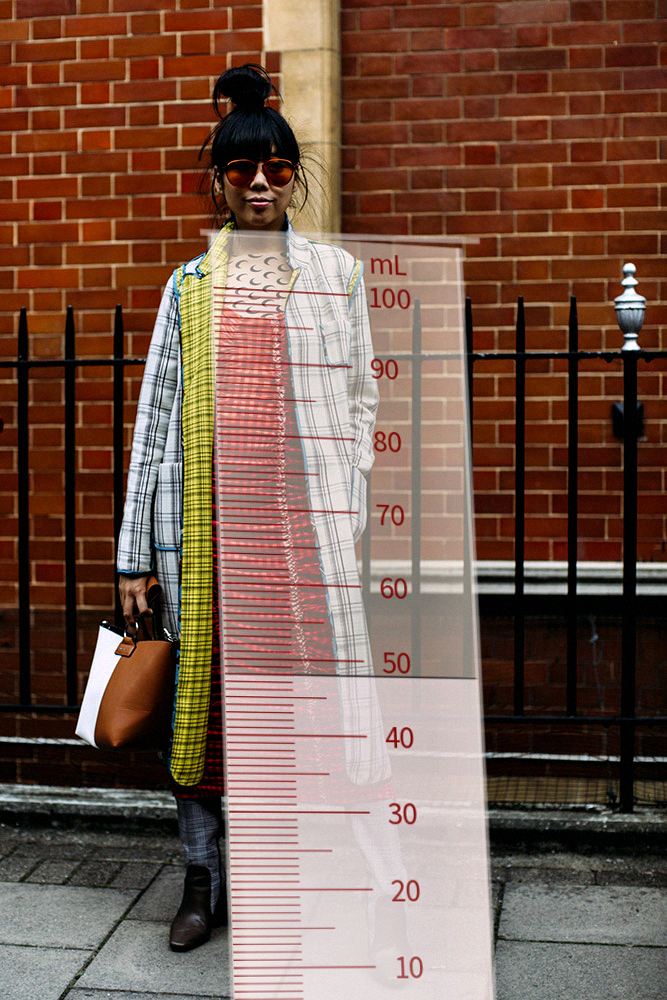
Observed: 48 mL
